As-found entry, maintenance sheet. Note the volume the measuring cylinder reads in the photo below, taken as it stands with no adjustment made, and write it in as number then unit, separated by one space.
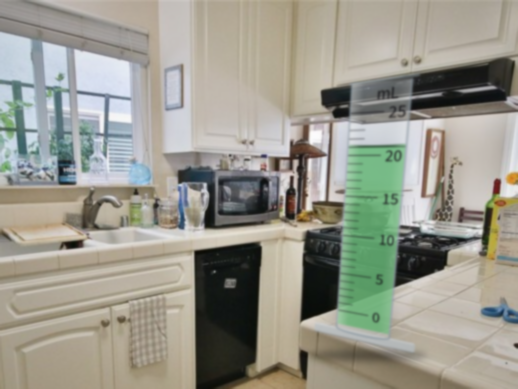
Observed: 21 mL
